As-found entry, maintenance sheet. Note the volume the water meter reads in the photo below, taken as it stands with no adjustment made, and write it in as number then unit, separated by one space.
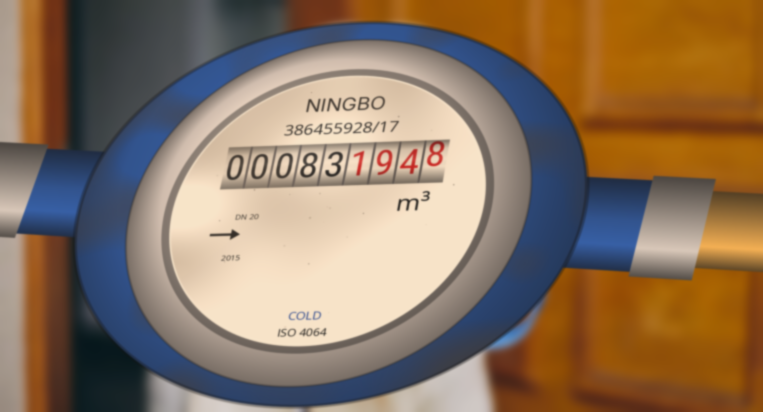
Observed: 83.1948 m³
